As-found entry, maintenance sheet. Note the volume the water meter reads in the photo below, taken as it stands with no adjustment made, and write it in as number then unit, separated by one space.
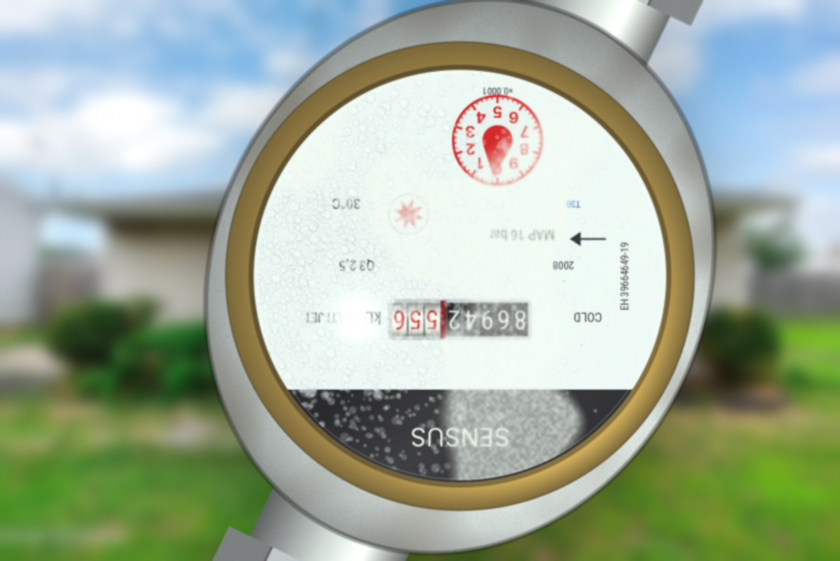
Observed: 86942.5560 kL
